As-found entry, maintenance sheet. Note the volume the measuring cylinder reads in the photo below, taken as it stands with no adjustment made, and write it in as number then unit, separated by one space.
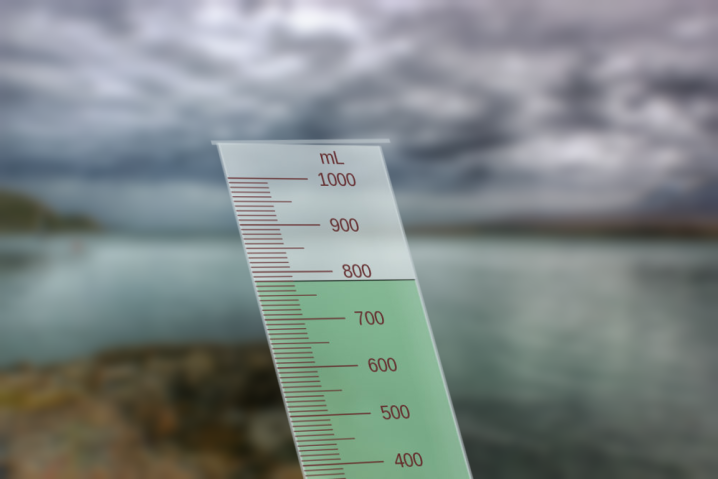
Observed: 780 mL
